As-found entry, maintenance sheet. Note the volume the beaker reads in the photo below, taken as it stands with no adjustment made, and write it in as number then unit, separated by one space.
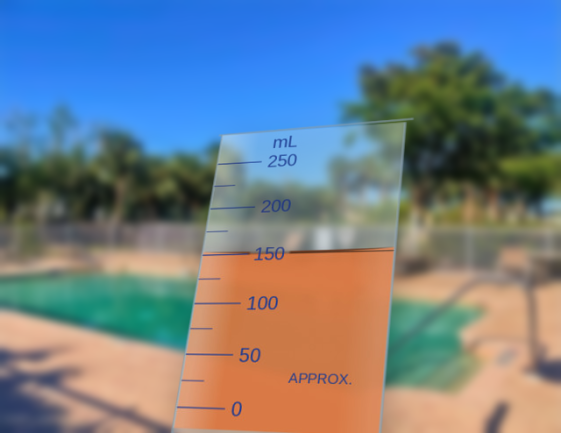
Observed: 150 mL
